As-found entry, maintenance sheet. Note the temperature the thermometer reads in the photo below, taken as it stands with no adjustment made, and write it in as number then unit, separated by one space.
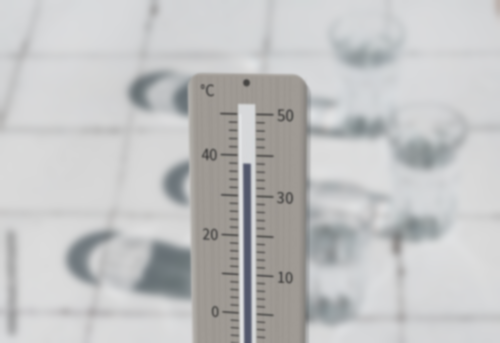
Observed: 38 °C
